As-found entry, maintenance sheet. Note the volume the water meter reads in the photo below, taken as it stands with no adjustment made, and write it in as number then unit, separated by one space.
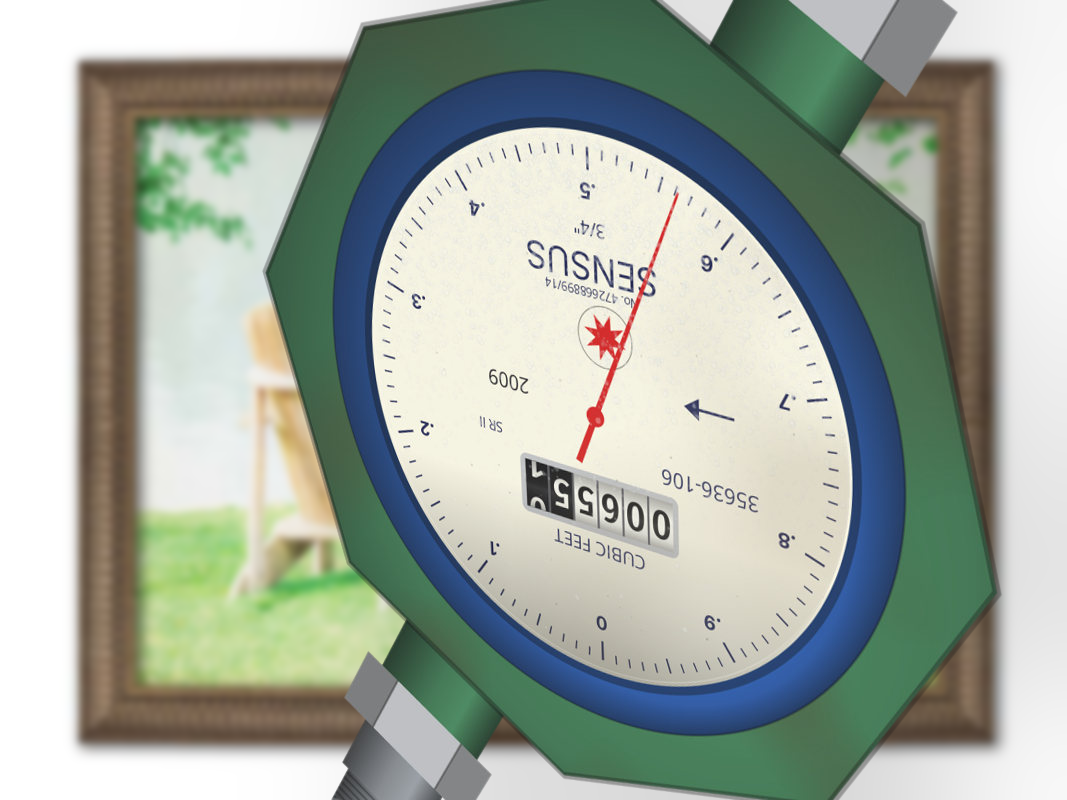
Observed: 6550.56 ft³
